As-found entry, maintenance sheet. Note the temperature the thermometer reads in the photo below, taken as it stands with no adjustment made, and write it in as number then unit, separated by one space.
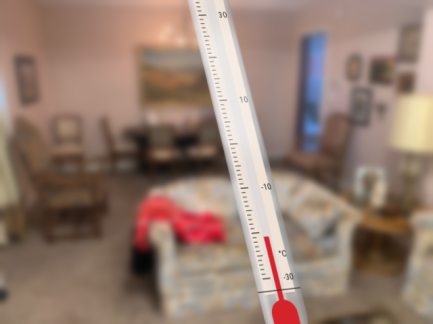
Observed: -21 °C
